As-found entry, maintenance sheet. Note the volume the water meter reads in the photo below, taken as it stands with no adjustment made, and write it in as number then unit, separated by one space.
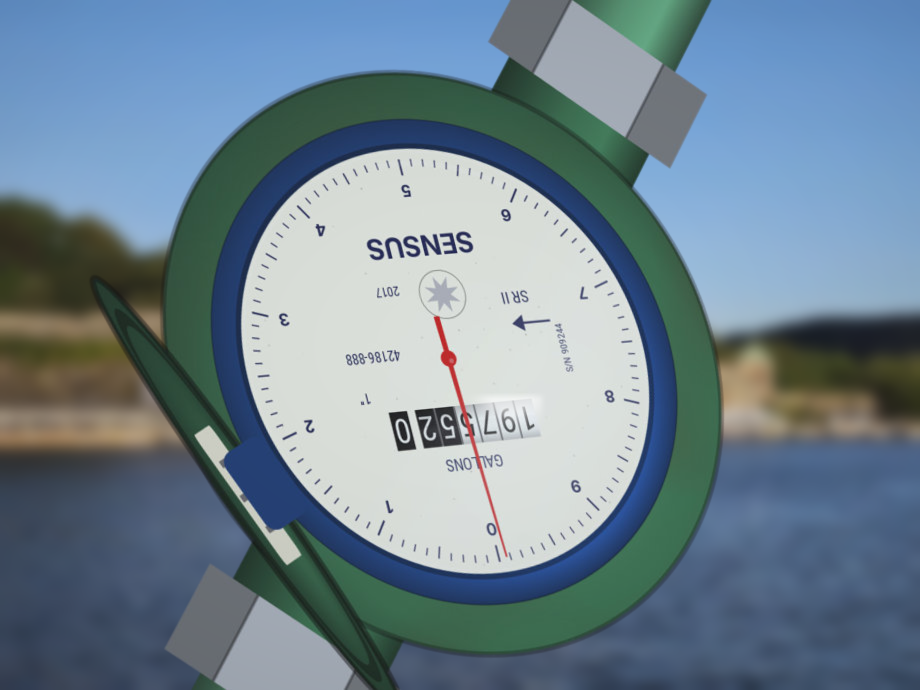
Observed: 1975519.9 gal
